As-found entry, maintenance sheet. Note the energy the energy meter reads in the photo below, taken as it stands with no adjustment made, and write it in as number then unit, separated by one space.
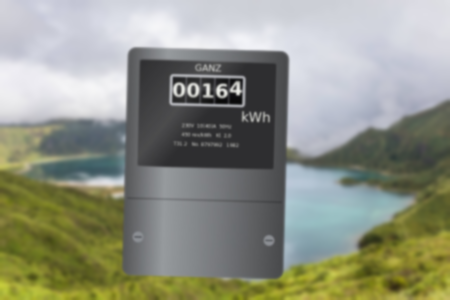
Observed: 164 kWh
